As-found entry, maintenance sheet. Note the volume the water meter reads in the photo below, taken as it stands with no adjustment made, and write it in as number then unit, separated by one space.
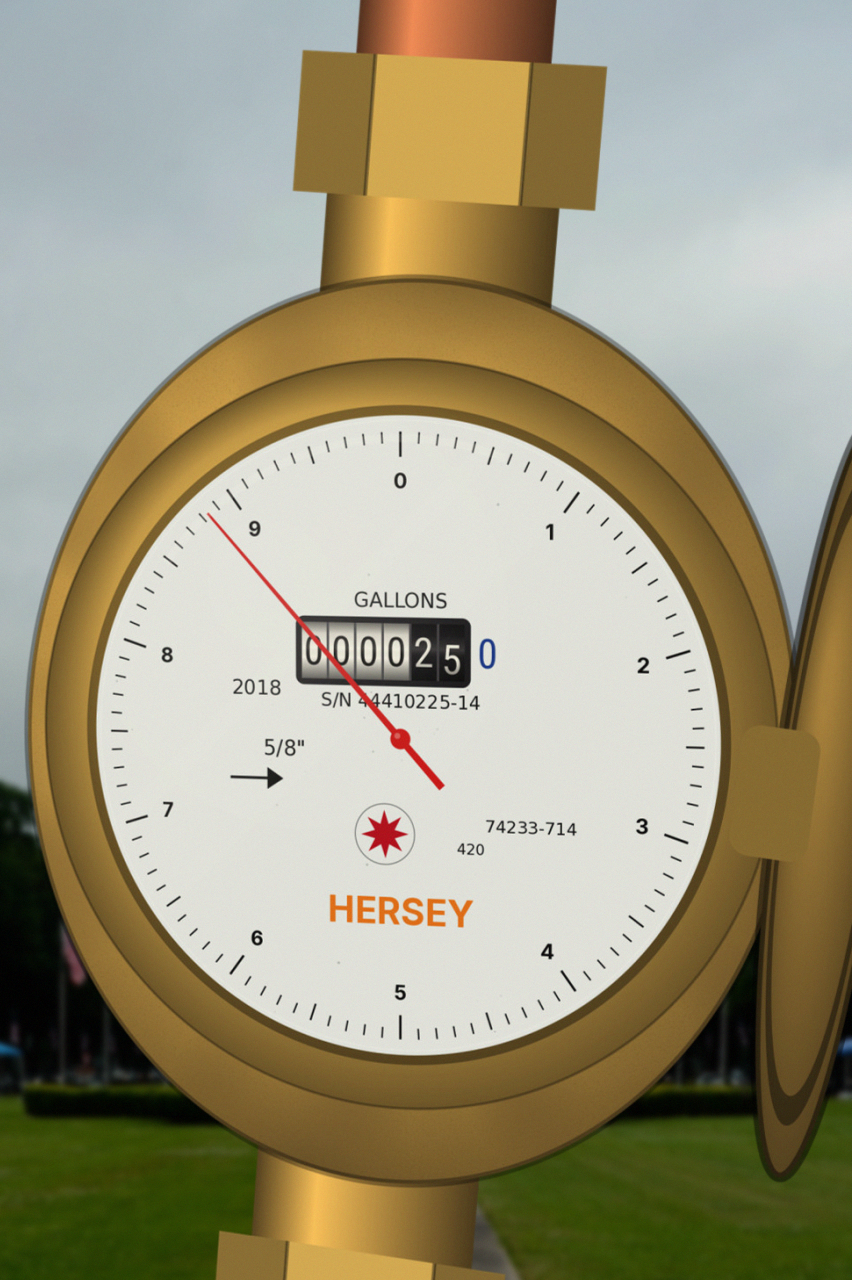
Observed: 248.8 gal
